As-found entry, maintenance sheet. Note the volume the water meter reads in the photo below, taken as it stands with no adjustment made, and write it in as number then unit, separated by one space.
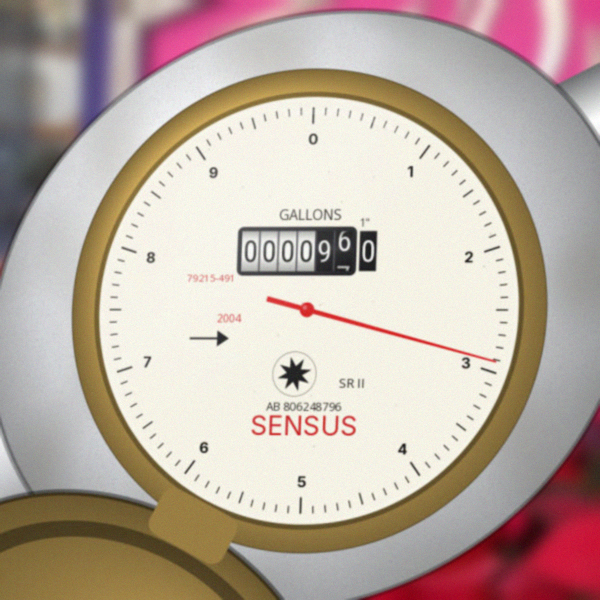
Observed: 962.9 gal
